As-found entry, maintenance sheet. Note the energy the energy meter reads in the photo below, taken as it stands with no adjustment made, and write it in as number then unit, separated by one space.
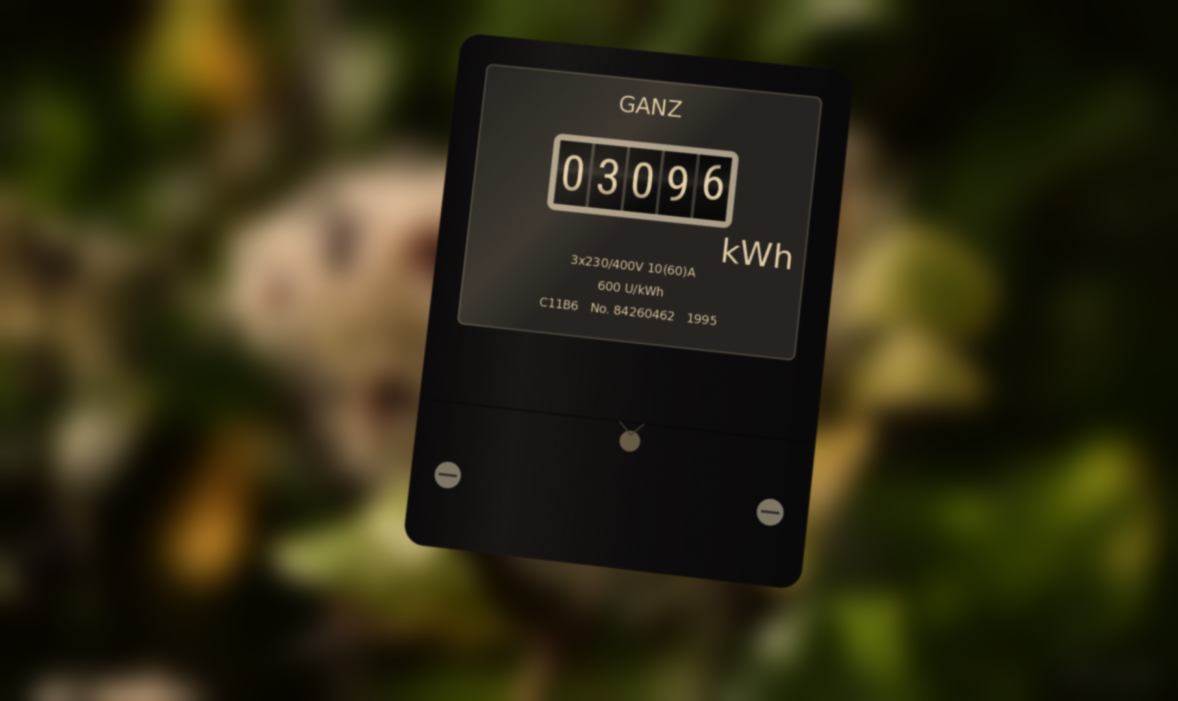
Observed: 3096 kWh
